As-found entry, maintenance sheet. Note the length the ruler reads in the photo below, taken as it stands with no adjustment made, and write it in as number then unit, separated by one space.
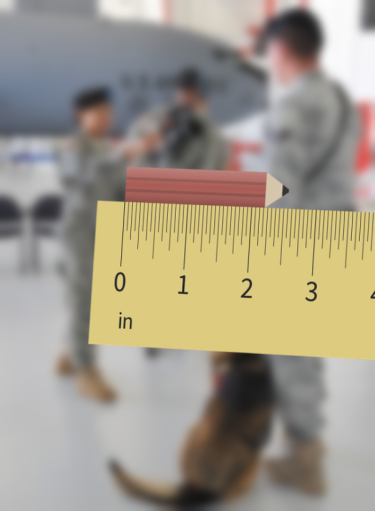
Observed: 2.5625 in
